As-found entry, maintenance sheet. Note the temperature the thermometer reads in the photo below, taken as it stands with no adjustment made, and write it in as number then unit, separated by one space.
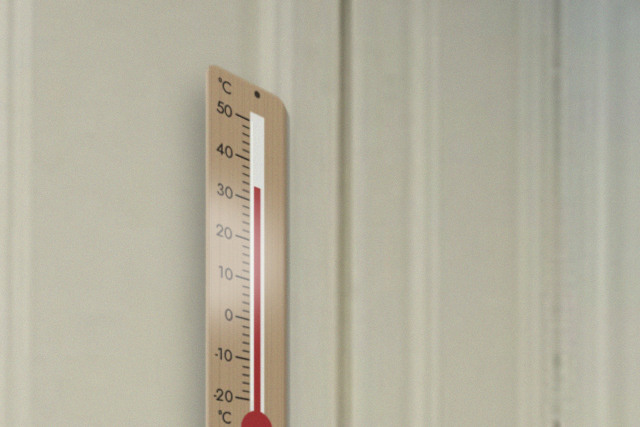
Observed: 34 °C
